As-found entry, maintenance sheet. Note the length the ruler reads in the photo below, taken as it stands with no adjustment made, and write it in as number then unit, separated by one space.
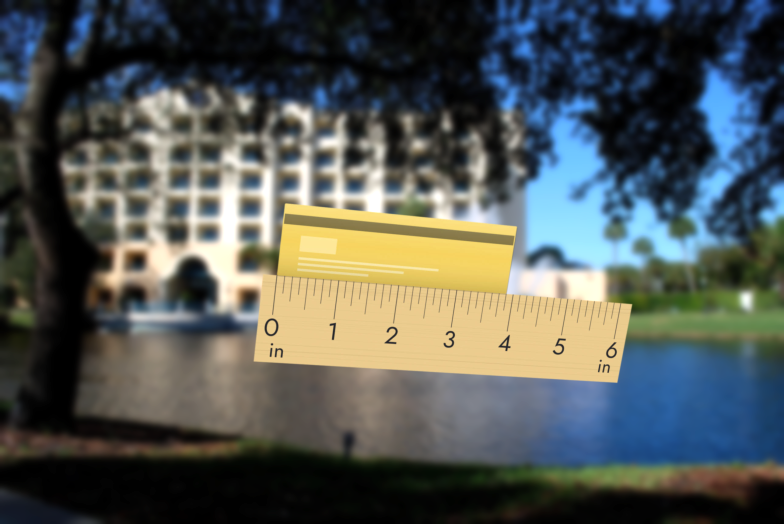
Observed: 3.875 in
